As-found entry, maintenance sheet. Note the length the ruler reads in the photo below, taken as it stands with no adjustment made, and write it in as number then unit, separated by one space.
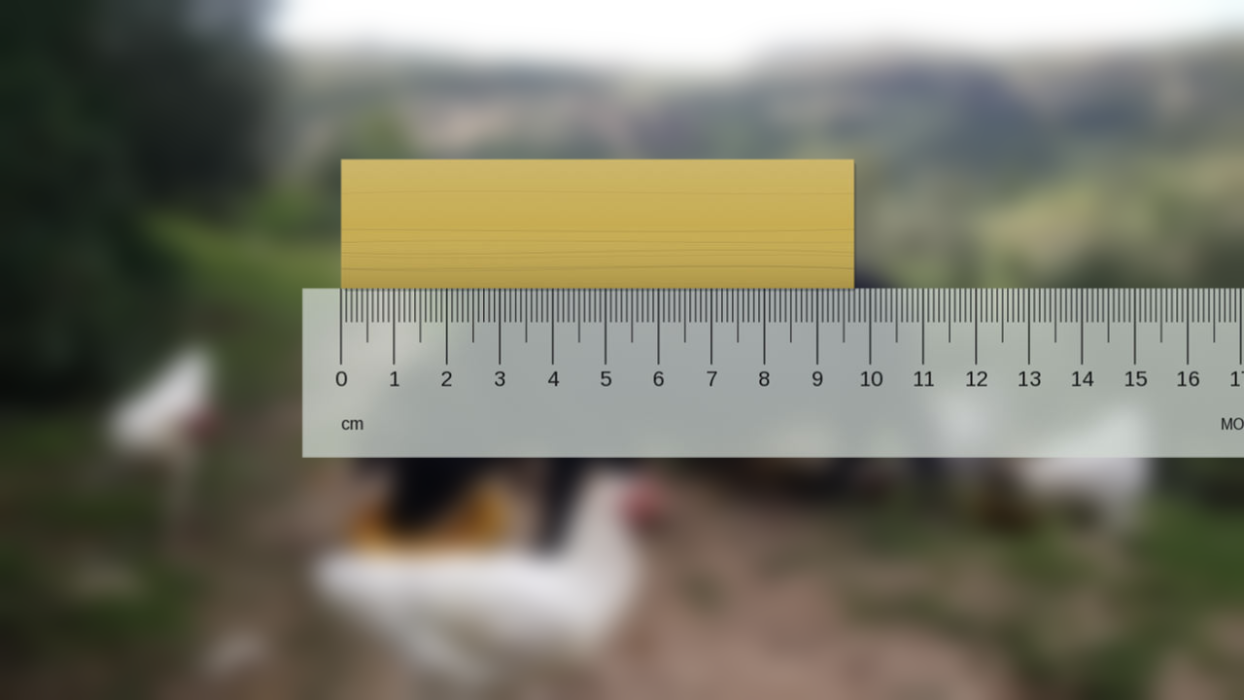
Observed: 9.7 cm
